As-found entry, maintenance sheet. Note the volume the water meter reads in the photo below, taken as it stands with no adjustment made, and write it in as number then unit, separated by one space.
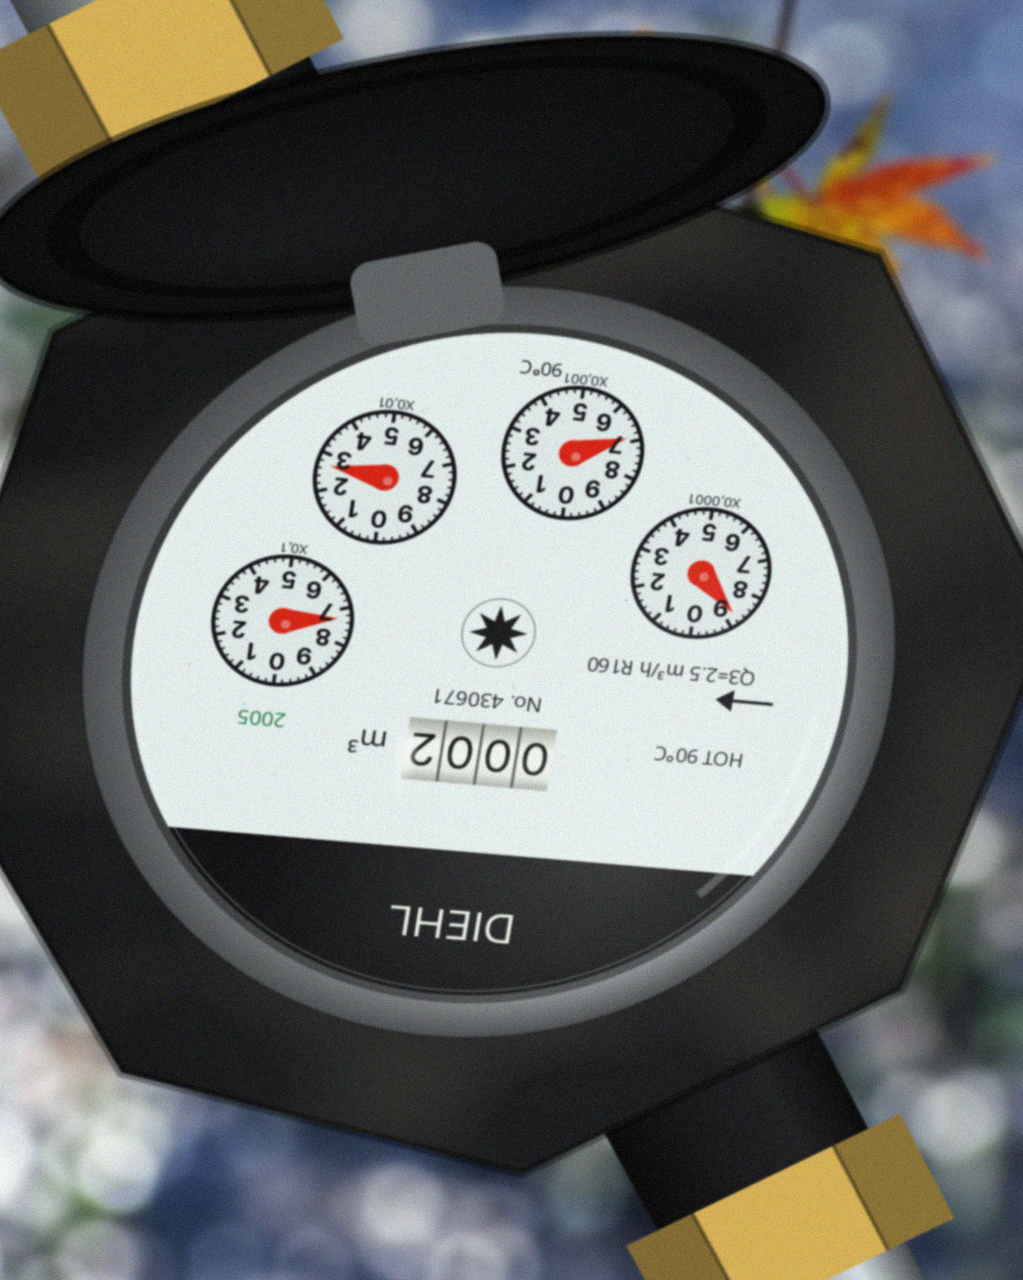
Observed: 2.7268 m³
